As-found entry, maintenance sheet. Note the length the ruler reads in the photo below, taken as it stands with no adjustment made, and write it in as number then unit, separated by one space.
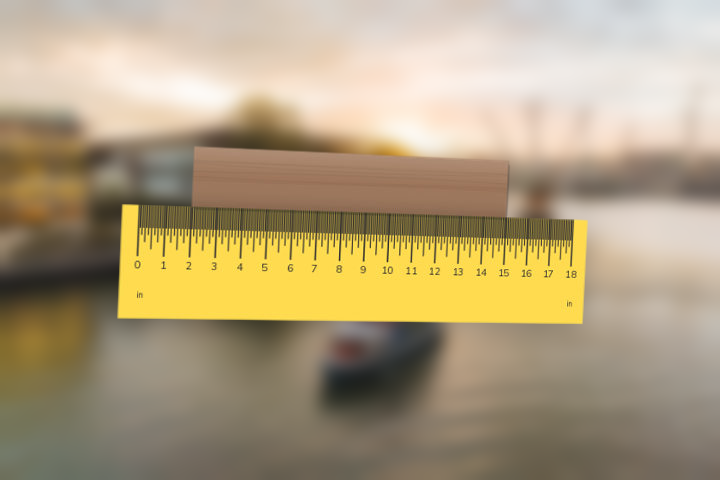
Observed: 13 in
